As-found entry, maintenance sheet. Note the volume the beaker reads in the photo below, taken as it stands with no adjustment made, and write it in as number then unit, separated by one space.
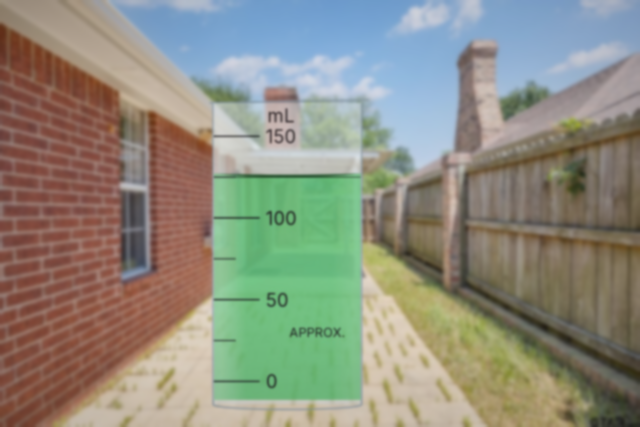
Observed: 125 mL
